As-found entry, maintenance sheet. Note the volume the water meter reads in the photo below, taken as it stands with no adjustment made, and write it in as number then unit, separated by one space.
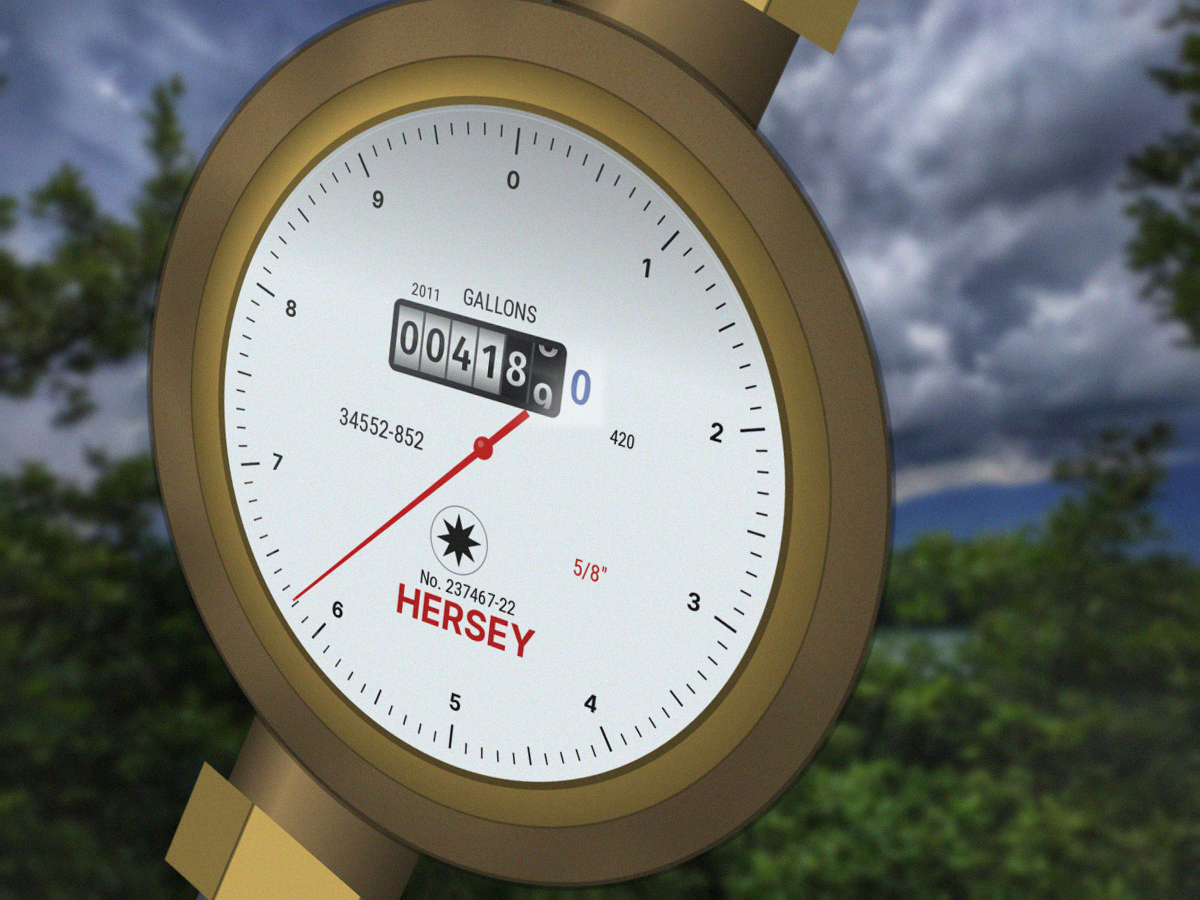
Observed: 41886.2 gal
